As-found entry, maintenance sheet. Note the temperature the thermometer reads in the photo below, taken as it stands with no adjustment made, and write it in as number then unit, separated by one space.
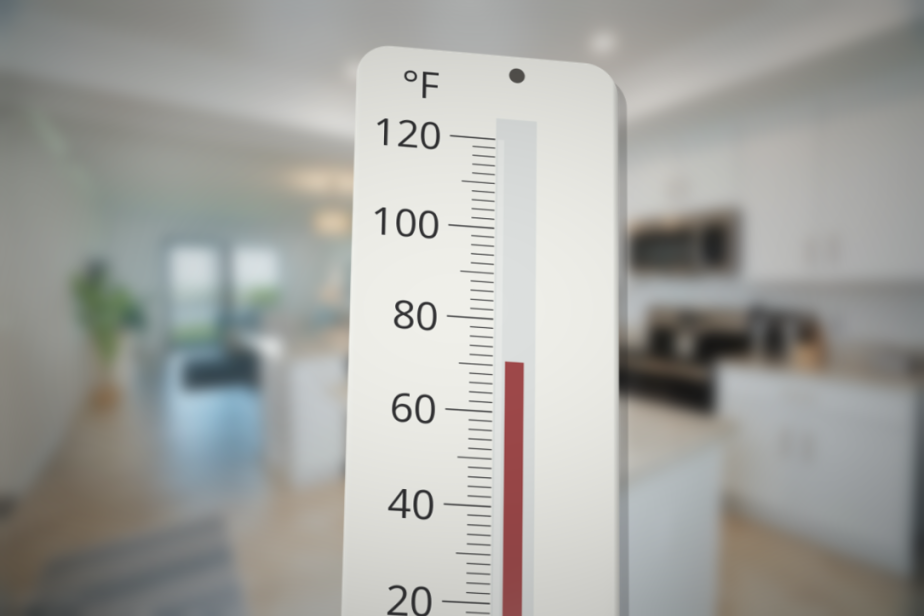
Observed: 71 °F
